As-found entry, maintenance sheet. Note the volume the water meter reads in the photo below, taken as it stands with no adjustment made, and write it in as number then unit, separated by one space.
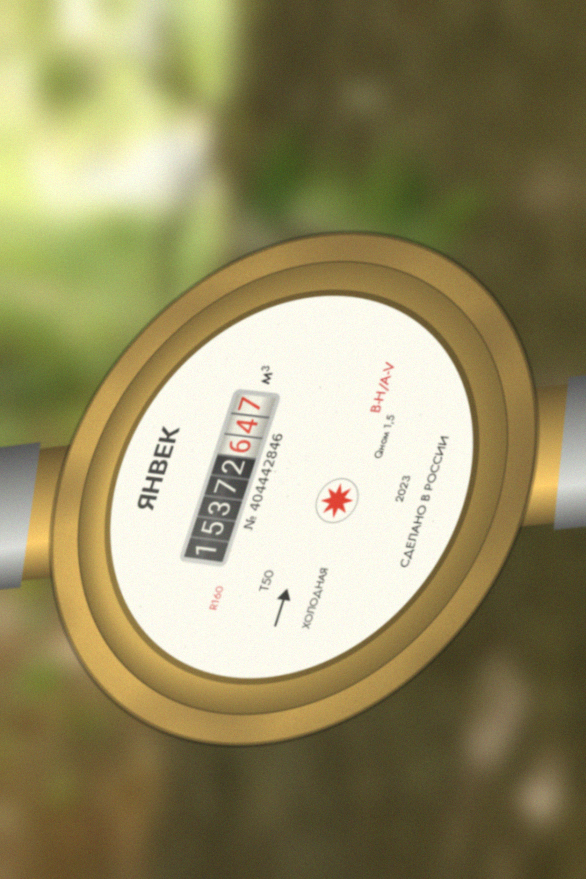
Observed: 15372.647 m³
